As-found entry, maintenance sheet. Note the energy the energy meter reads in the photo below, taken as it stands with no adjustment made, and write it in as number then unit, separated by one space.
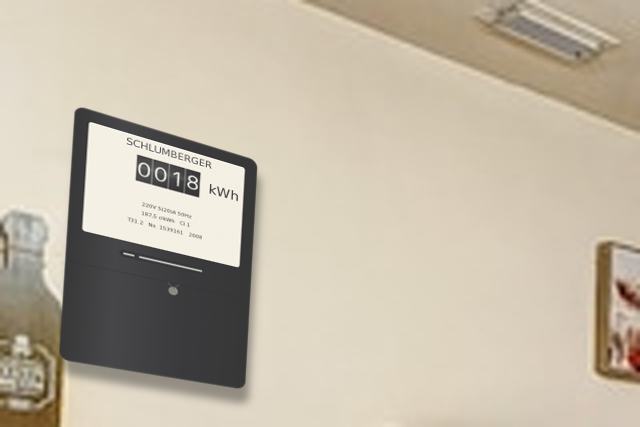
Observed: 18 kWh
